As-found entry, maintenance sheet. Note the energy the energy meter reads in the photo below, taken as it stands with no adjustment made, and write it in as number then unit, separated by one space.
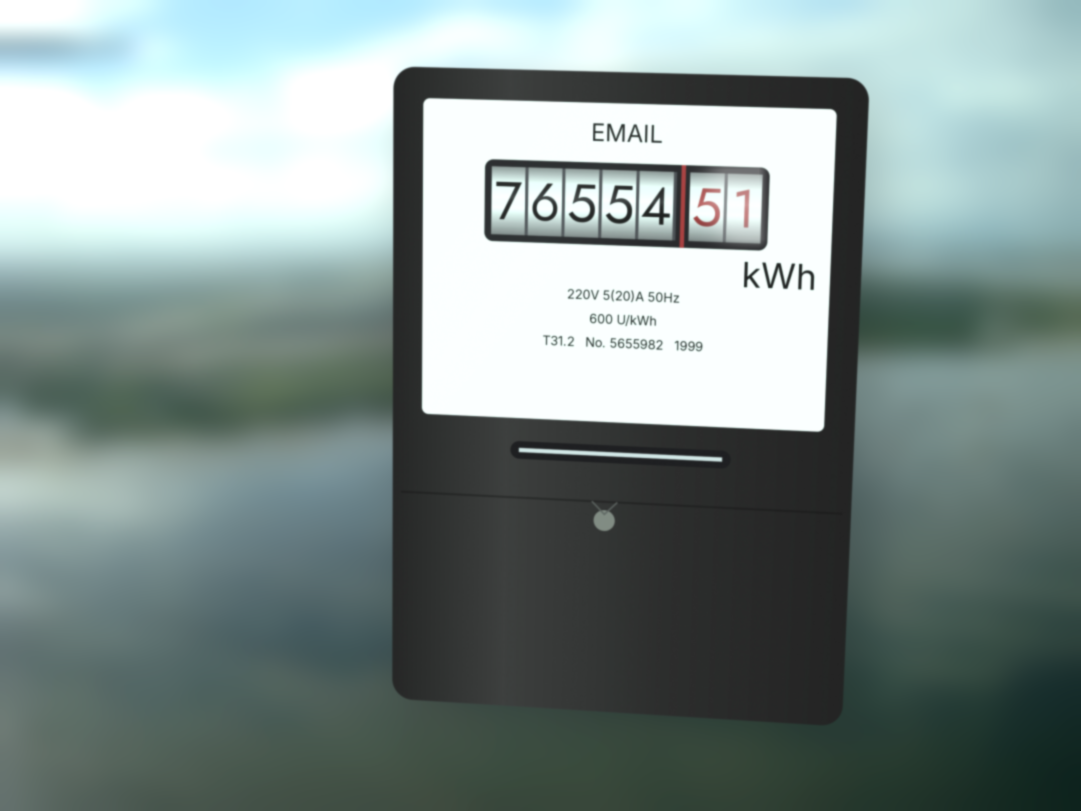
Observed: 76554.51 kWh
